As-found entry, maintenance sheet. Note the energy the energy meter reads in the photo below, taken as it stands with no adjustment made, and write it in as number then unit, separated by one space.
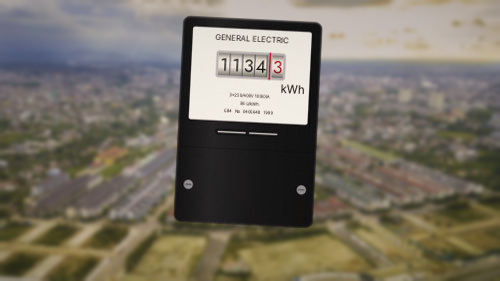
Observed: 1134.3 kWh
